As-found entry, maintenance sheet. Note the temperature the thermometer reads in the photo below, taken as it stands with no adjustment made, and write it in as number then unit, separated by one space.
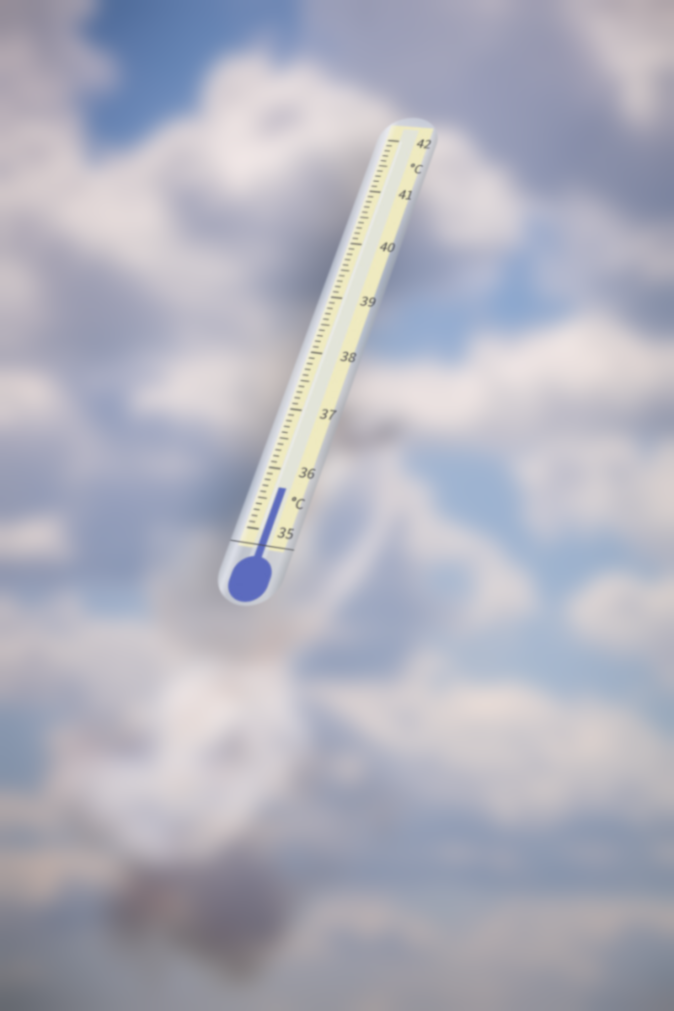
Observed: 35.7 °C
